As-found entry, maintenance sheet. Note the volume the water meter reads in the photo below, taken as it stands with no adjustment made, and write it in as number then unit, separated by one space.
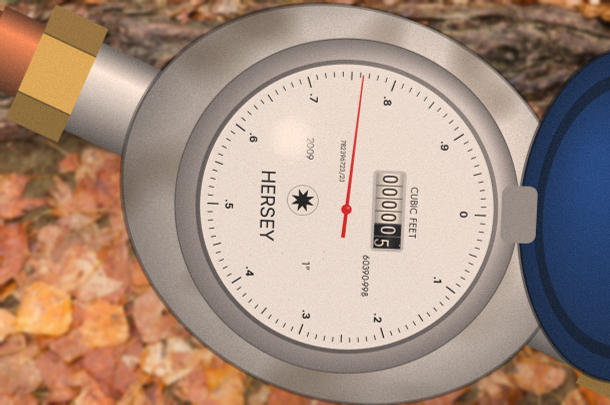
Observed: 4.76 ft³
